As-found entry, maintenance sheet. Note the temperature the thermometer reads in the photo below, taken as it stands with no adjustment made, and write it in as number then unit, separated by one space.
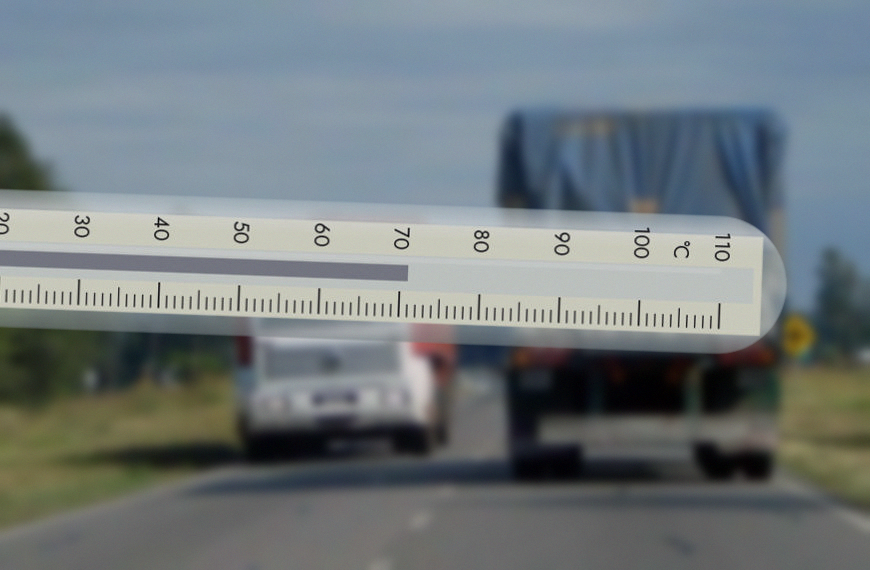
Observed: 71 °C
